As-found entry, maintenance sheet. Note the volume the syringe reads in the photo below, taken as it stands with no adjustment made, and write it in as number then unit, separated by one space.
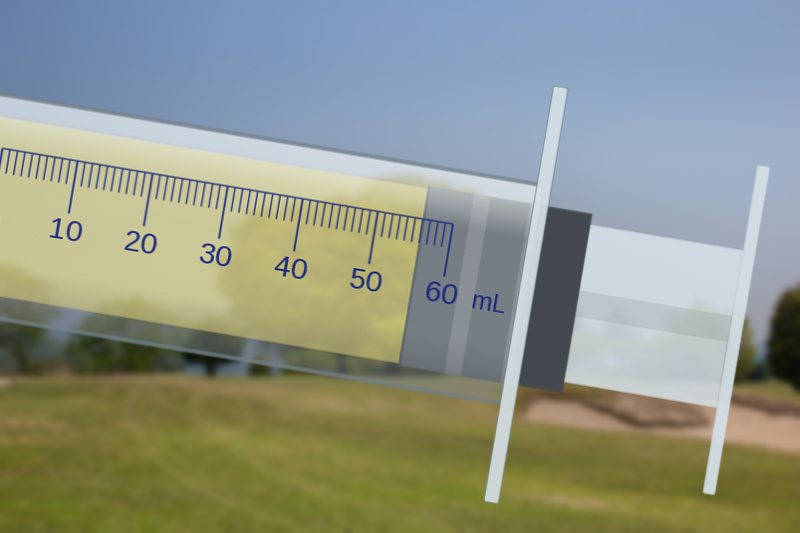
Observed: 56 mL
